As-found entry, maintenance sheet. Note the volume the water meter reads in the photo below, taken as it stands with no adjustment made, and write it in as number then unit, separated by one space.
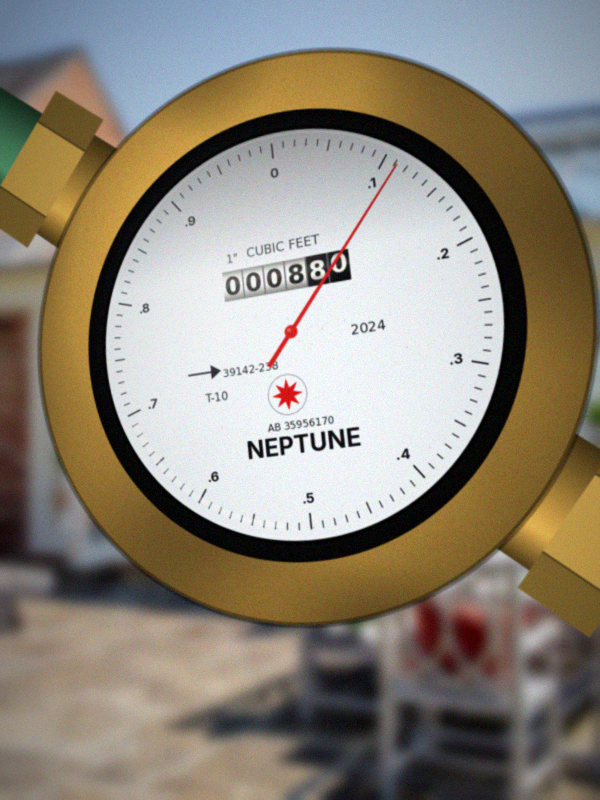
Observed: 880.11 ft³
